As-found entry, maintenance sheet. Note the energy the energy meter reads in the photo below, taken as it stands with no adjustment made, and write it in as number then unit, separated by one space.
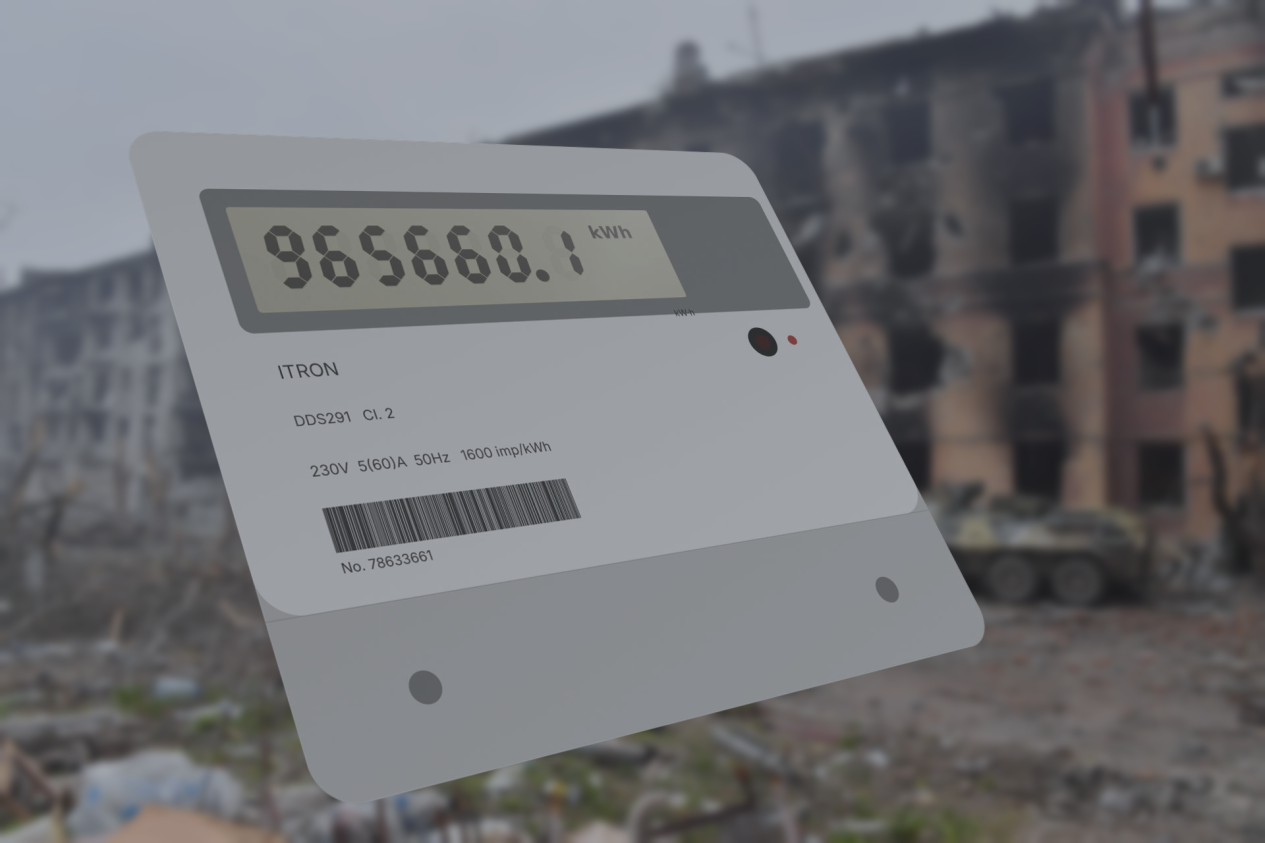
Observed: 965660.1 kWh
